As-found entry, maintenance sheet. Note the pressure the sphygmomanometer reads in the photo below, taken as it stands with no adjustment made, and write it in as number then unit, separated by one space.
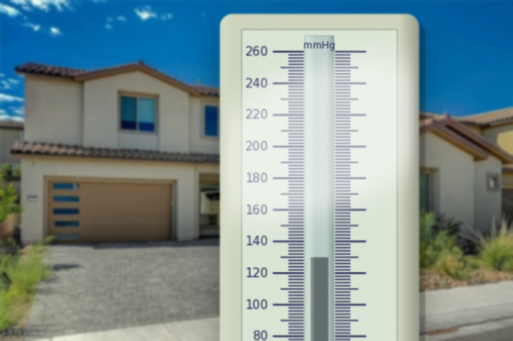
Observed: 130 mmHg
